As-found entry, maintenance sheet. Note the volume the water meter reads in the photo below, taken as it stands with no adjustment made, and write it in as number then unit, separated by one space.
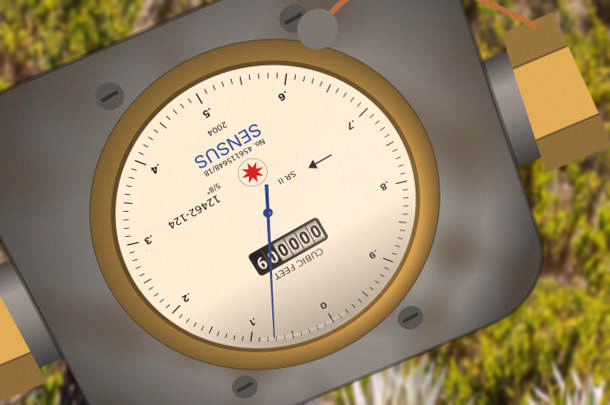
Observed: 9.07 ft³
